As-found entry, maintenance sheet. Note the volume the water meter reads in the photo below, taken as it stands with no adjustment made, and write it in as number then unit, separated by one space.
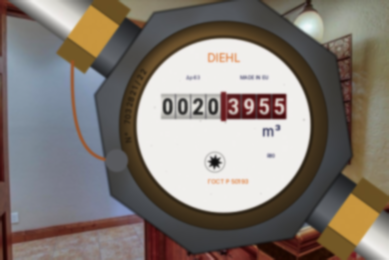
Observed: 20.3955 m³
